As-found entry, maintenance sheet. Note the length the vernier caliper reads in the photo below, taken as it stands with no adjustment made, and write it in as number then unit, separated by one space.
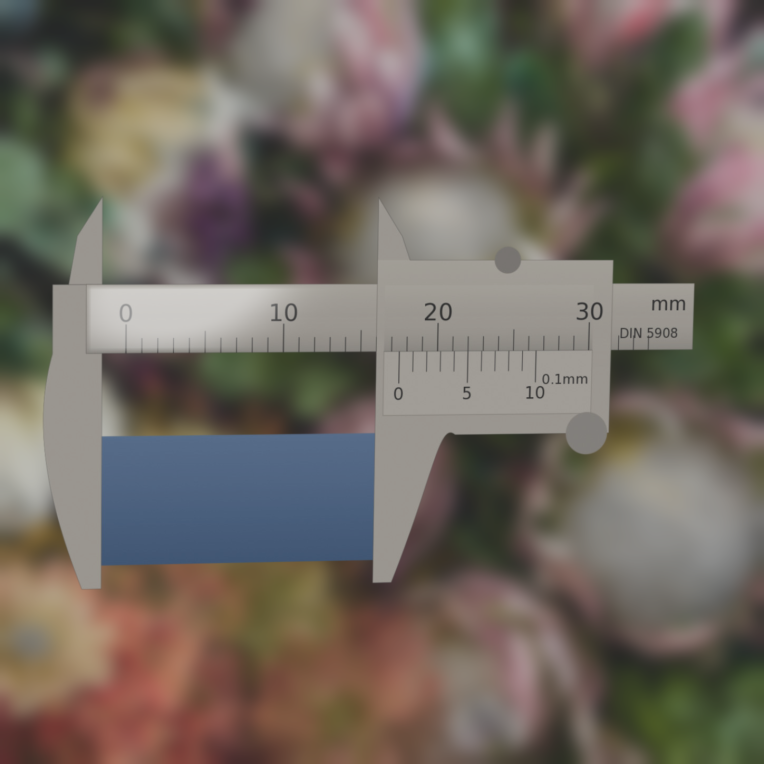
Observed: 17.5 mm
